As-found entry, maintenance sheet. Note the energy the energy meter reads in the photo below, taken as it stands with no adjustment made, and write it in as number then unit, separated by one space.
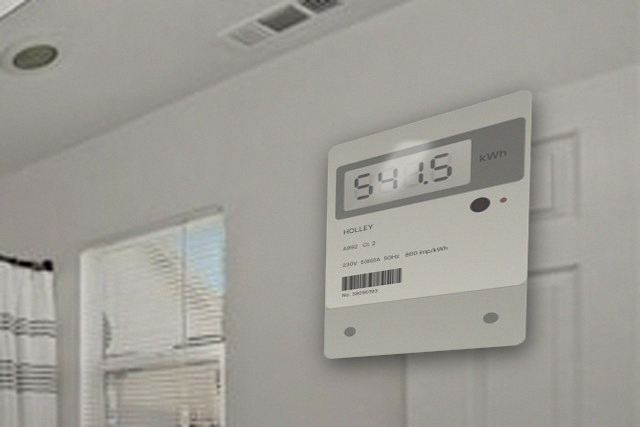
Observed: 541.5 kWh
